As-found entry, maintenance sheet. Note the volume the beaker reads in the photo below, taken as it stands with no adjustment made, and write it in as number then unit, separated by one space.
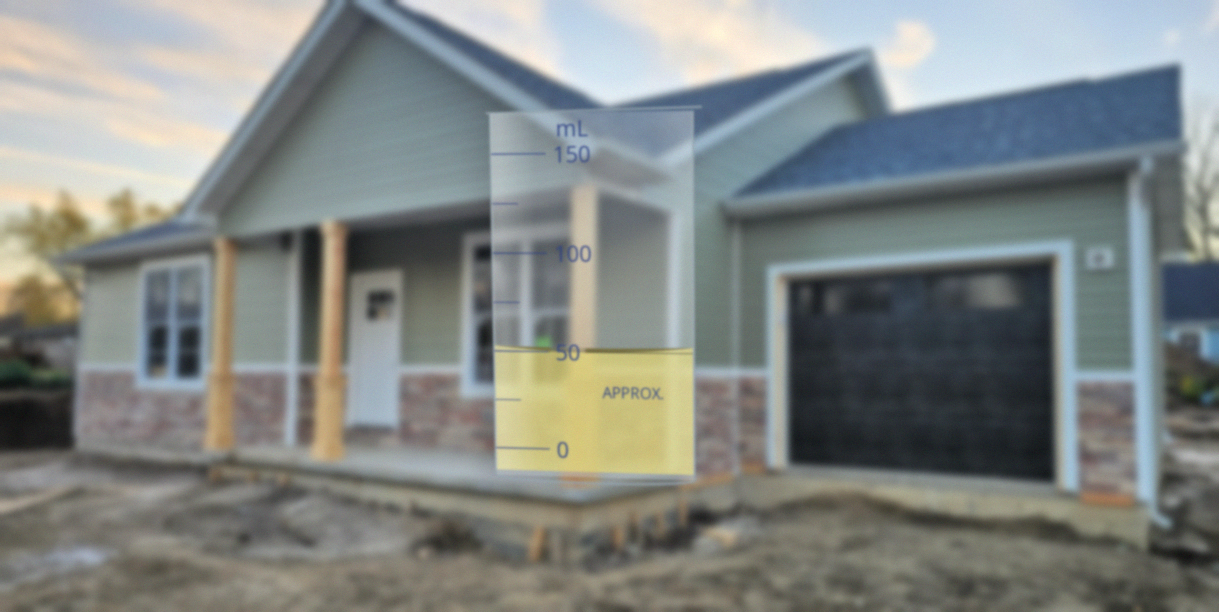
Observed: 50 mL
